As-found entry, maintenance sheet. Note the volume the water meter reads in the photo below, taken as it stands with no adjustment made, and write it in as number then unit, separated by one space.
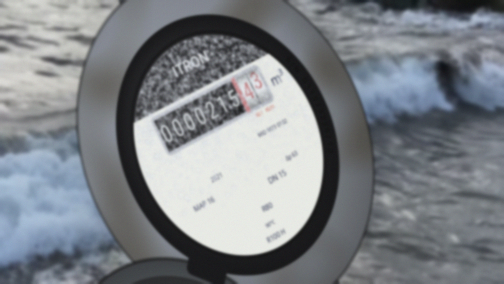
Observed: 215.43 m³
